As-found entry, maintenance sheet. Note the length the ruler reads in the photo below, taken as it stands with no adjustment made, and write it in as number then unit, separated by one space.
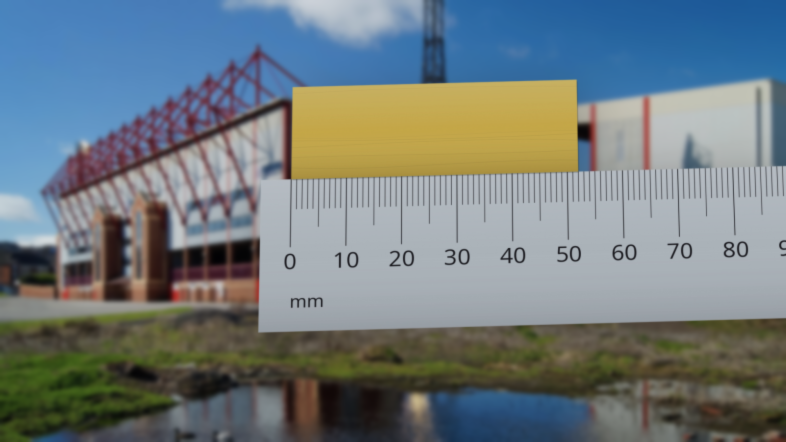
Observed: 52 mm
